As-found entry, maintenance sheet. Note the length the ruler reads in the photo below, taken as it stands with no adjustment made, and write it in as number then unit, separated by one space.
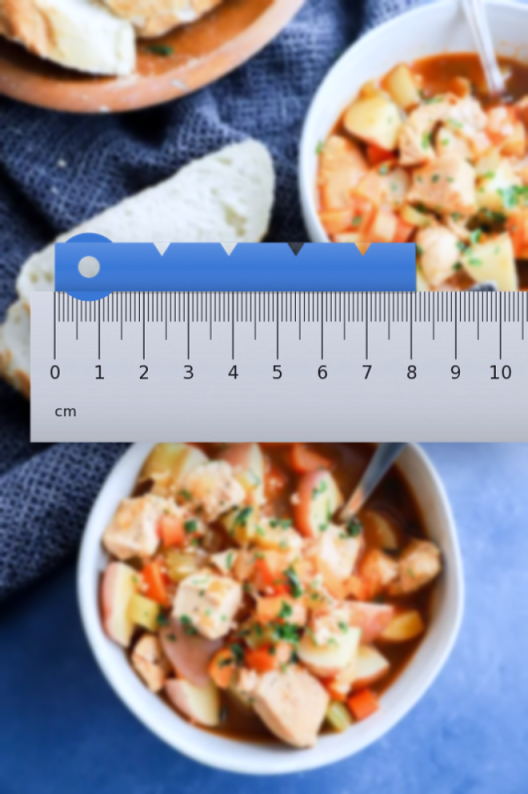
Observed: 8.1 cm
